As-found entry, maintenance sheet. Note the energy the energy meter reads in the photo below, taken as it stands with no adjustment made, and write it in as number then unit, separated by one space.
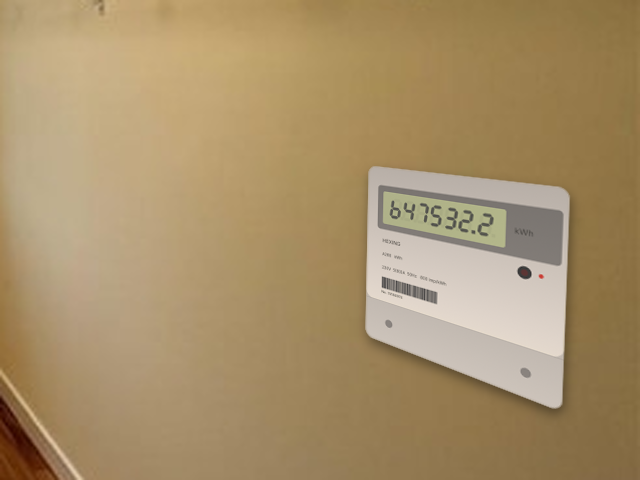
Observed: 647532.2 kWh
